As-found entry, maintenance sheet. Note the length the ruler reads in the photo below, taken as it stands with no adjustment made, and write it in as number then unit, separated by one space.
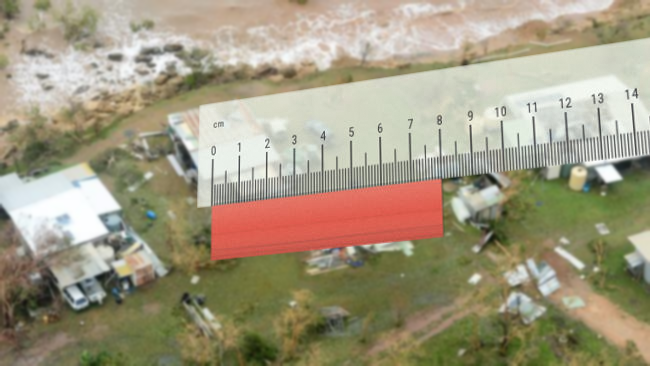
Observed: 8 cm
